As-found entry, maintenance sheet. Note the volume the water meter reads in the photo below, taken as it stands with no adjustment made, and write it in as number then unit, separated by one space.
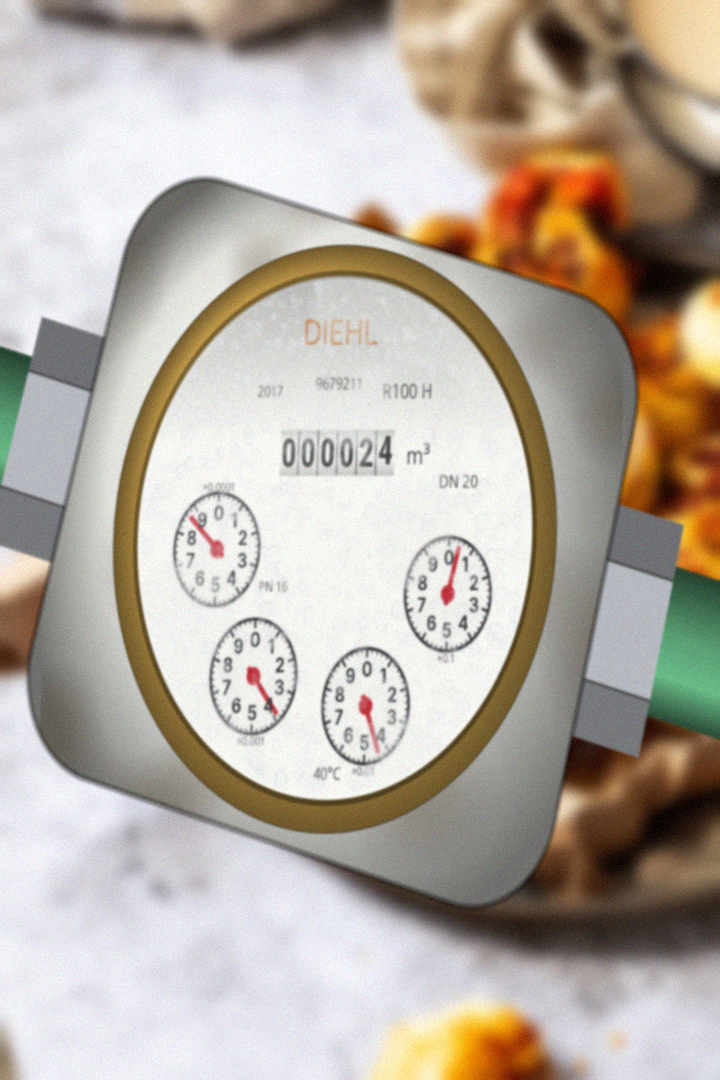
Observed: 24.0438 m³
